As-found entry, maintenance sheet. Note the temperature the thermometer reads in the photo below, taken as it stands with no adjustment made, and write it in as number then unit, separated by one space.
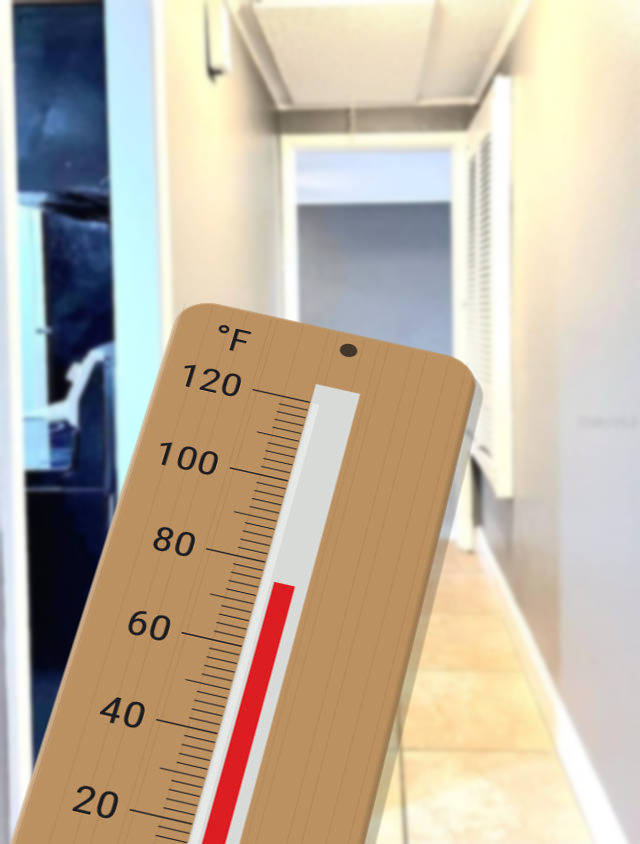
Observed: 76 °F
